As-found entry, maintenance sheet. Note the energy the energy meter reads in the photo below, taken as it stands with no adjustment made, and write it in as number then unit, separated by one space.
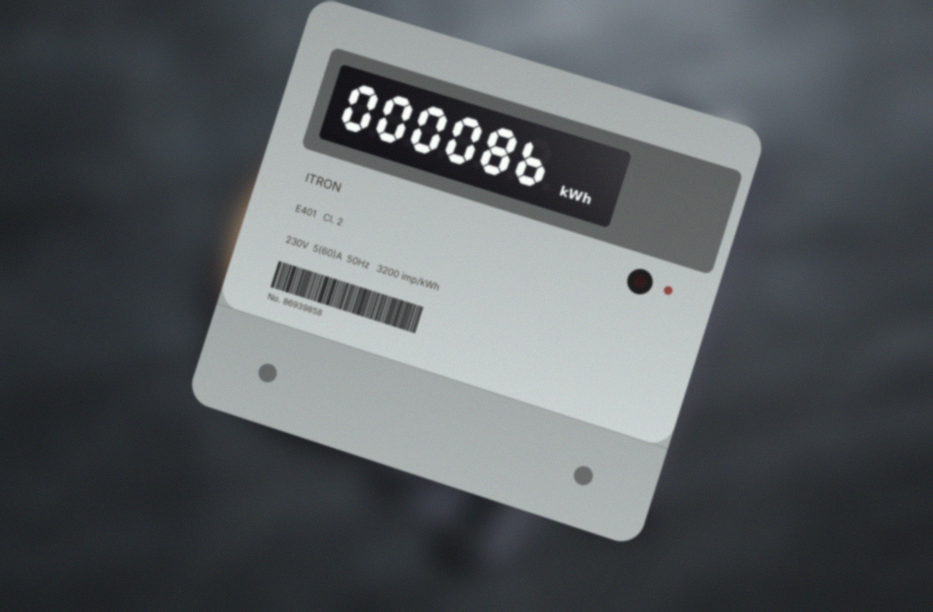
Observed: 86 kWh
